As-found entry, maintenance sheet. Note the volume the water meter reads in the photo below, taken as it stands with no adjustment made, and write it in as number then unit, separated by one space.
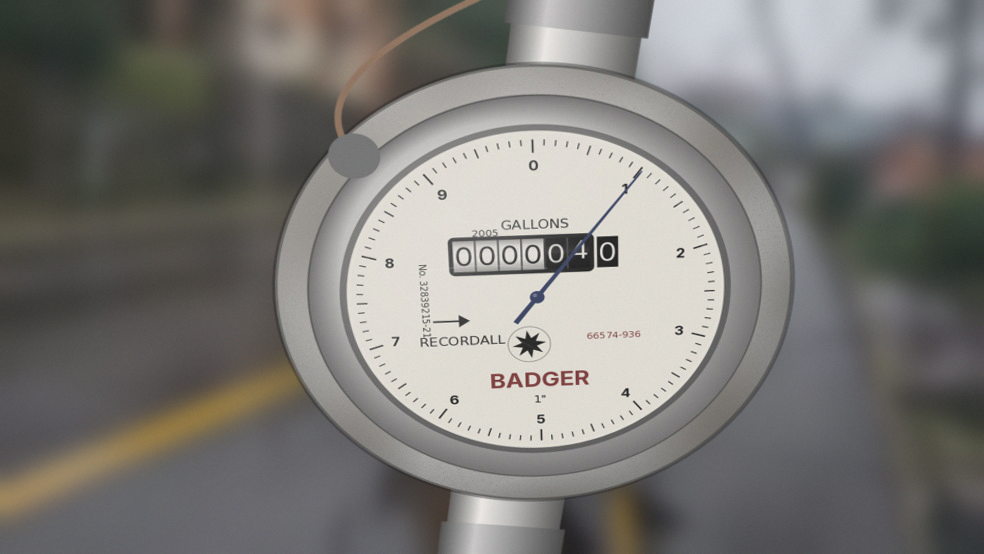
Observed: 41.0 gal
